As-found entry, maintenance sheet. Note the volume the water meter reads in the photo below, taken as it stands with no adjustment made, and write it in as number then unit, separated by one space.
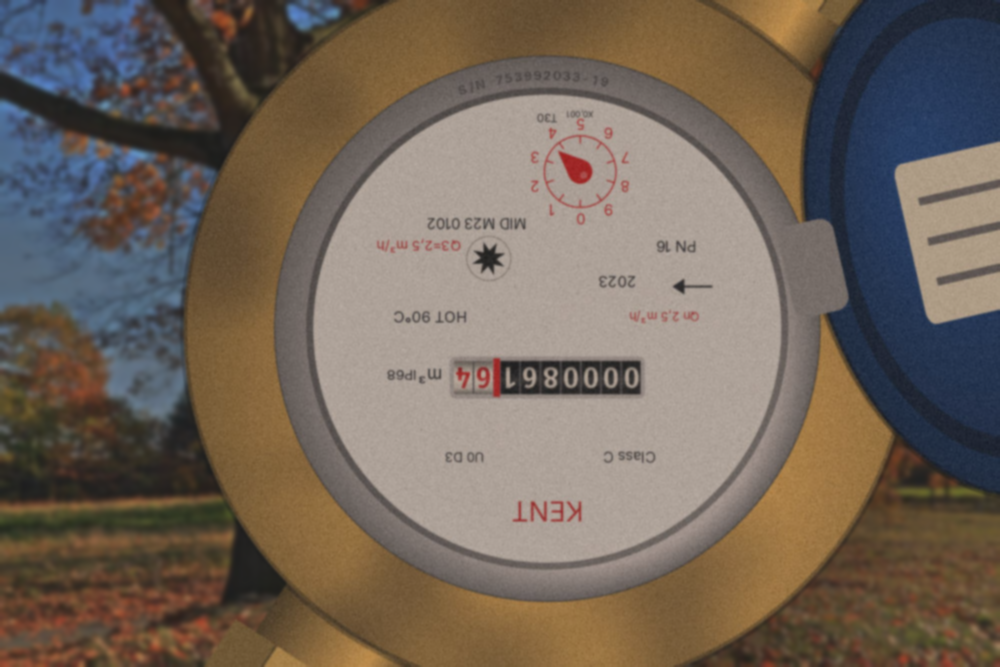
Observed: 861.643 m³
